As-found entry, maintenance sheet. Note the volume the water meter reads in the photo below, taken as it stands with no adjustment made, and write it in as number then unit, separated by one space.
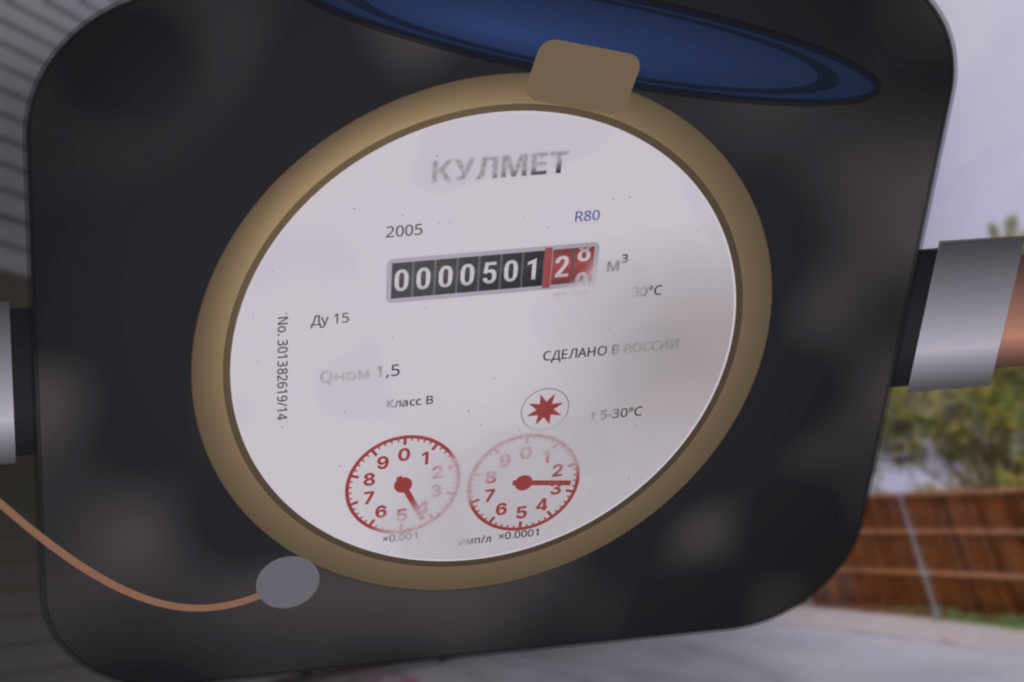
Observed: 501.2842 m³
